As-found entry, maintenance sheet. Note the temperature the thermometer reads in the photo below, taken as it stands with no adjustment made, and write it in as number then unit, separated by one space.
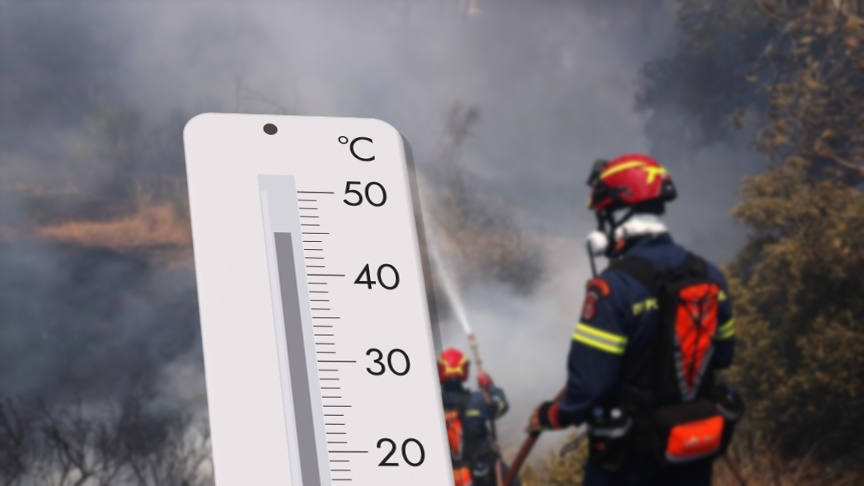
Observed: 45 °C
